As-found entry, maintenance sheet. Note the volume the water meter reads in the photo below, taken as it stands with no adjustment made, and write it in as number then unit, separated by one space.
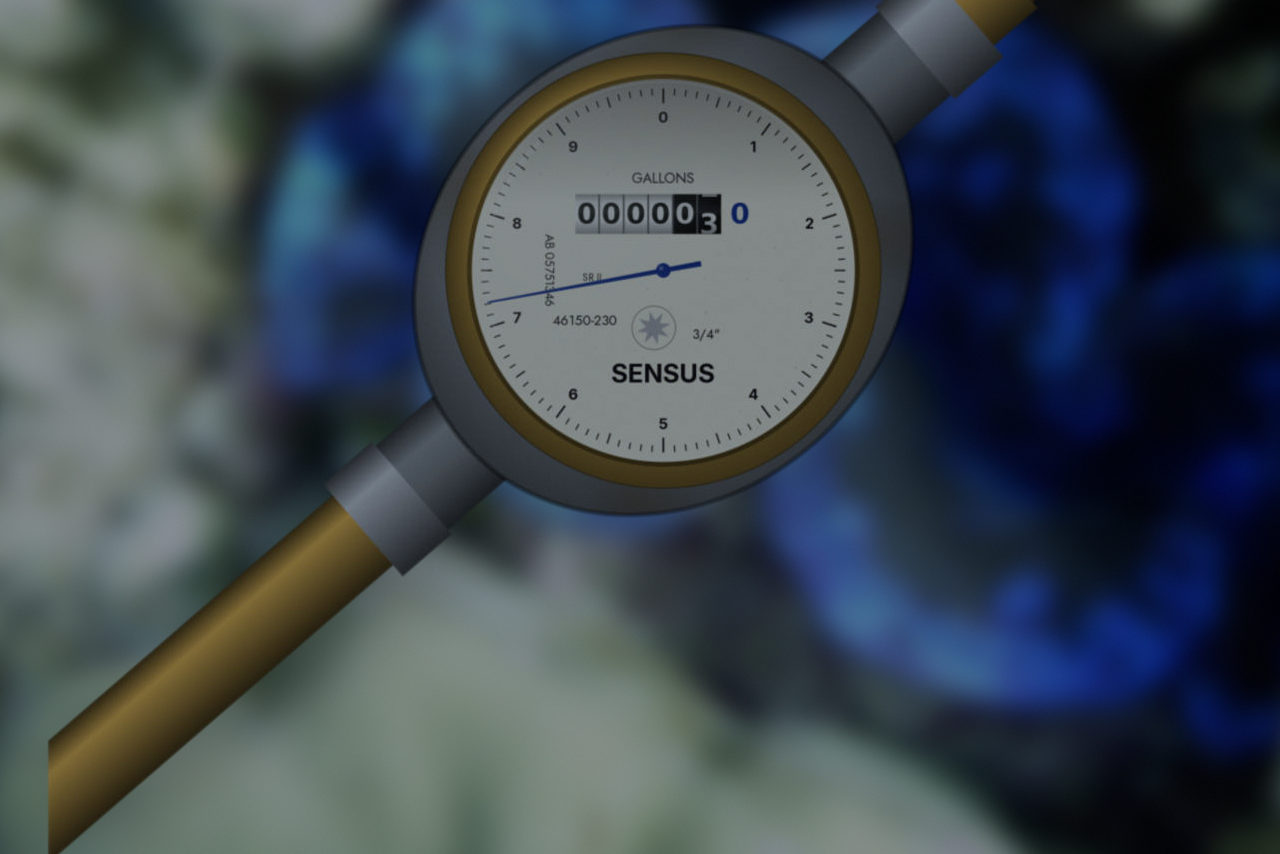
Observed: 27.2 gal
